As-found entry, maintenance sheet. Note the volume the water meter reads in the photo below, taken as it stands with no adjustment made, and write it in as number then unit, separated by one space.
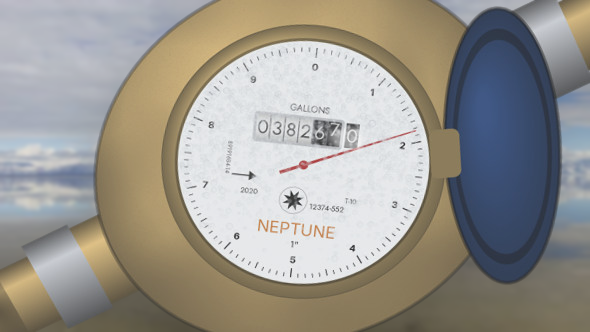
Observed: 382671.8 gal
